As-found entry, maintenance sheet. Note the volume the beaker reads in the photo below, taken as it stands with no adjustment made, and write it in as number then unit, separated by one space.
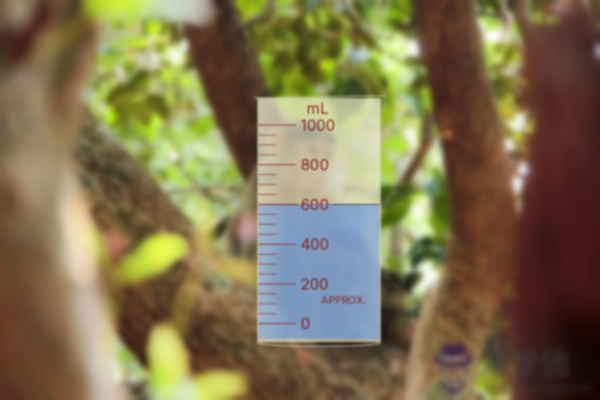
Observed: 600 mL
